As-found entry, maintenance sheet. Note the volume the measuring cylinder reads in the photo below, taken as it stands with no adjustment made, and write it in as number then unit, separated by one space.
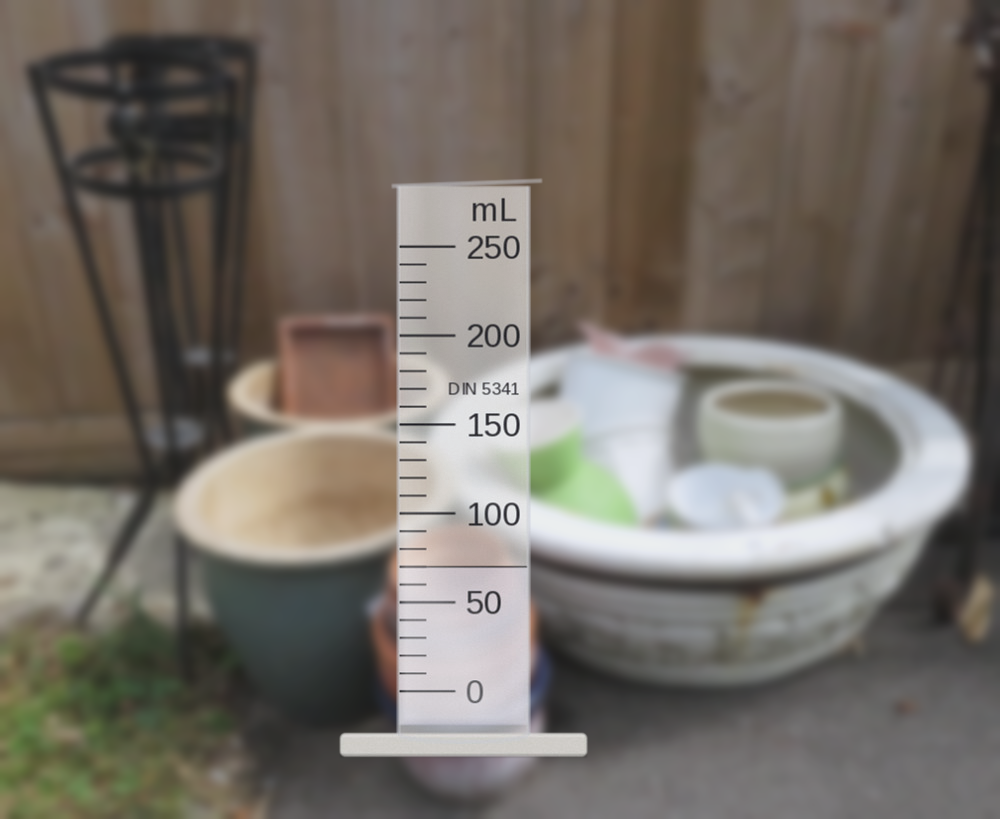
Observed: 70 mL
